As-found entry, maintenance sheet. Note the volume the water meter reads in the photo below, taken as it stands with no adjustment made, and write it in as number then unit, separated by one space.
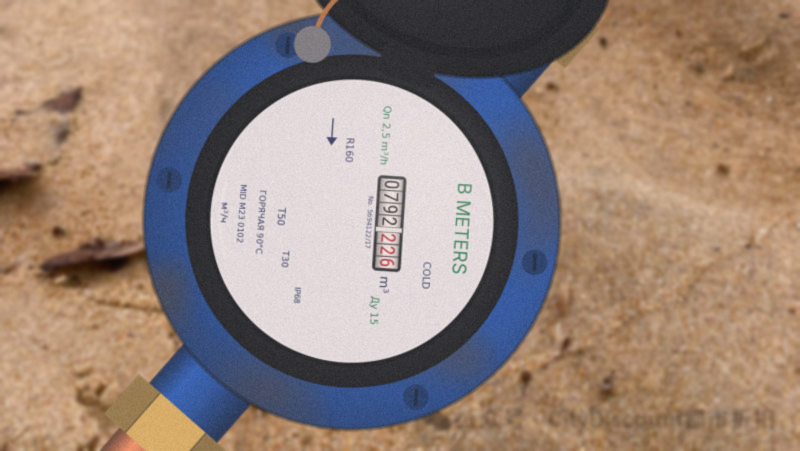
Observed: 792.226 m³
